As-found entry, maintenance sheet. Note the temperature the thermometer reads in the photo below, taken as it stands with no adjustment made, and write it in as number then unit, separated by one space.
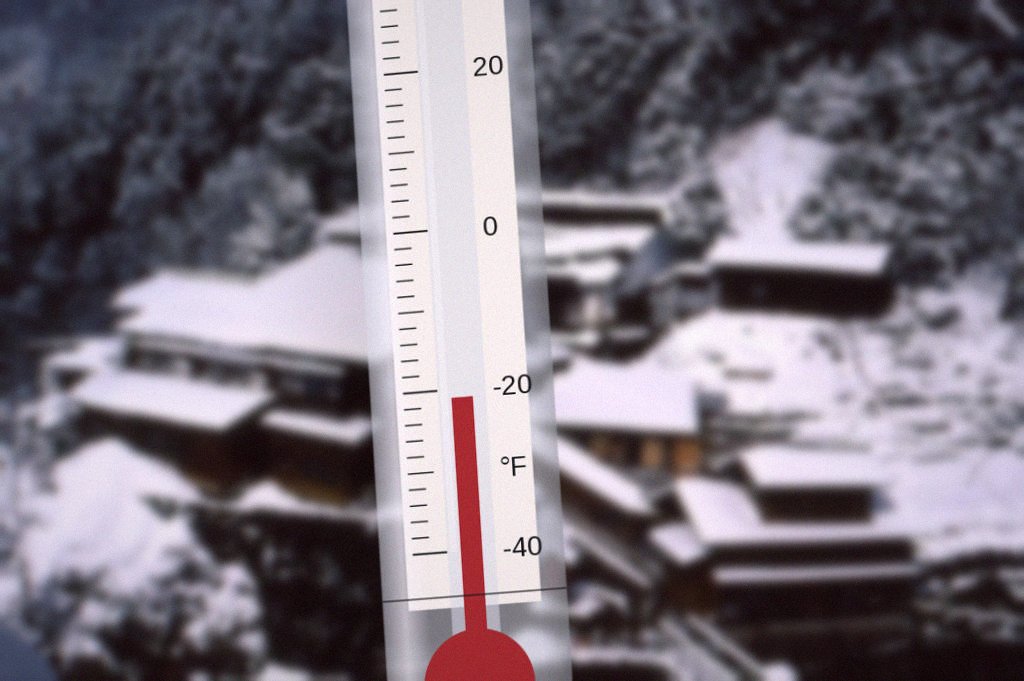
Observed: -21 °F
